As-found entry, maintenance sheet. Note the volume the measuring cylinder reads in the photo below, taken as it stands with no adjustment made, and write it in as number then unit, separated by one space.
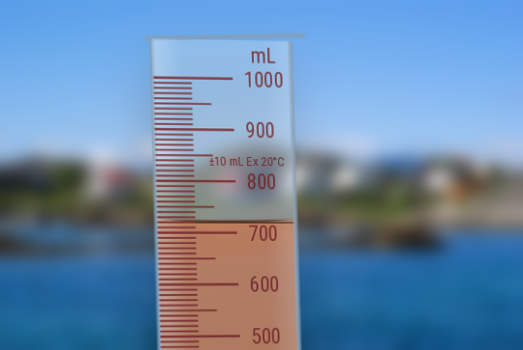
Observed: 720 mL
